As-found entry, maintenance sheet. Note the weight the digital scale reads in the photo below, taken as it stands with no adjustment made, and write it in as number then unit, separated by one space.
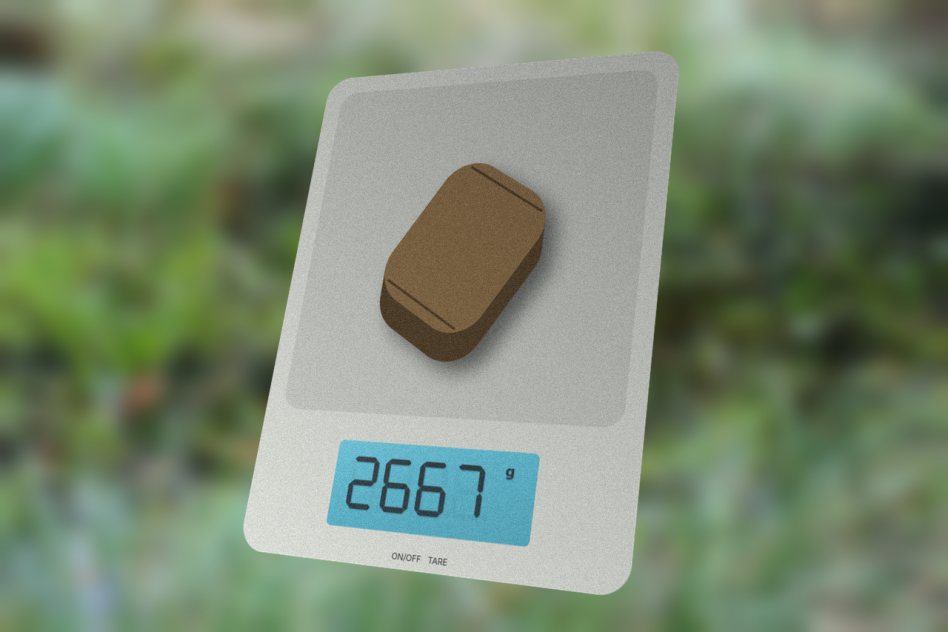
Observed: 2667 g
